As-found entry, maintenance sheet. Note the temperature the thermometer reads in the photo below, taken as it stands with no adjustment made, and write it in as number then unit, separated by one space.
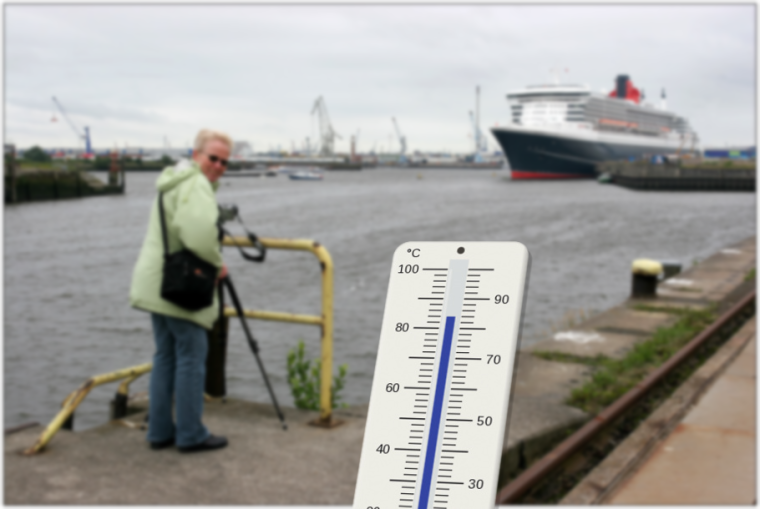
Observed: 84 °C
